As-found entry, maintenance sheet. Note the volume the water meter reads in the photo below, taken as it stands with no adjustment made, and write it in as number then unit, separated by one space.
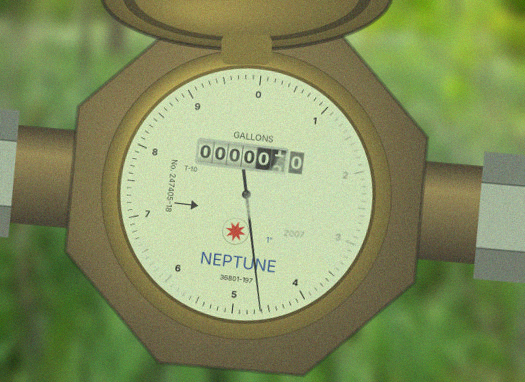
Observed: 14.6 gal
